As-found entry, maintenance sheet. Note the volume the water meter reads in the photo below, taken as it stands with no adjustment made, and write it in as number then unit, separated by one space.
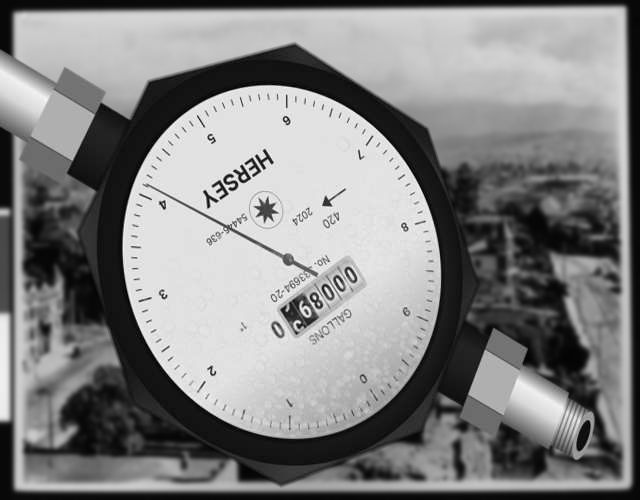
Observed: 8954.1 gal
